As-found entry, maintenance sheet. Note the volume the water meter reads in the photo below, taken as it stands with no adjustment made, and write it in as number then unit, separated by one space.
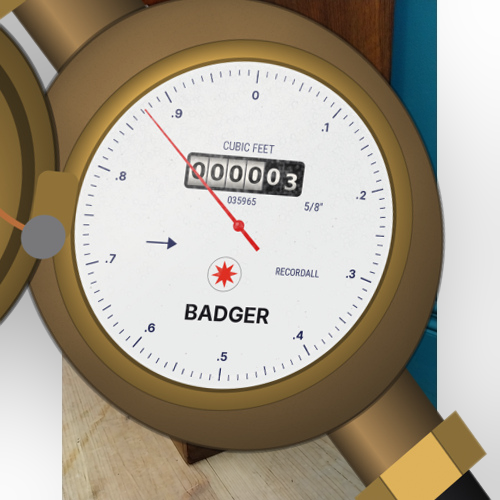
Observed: 2.87 ft³
